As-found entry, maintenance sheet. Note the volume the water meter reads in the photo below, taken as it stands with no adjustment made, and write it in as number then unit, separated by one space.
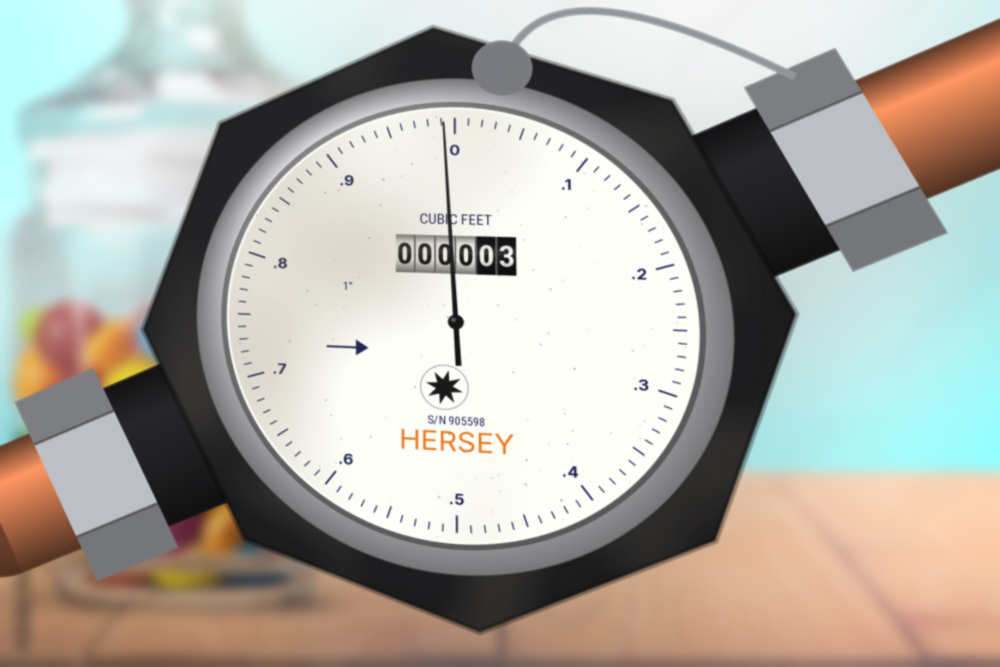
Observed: 2.99 ft³
